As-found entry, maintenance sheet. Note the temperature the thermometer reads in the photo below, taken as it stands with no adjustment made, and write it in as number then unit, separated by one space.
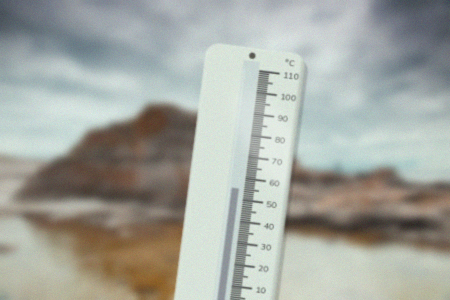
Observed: 55 °C
